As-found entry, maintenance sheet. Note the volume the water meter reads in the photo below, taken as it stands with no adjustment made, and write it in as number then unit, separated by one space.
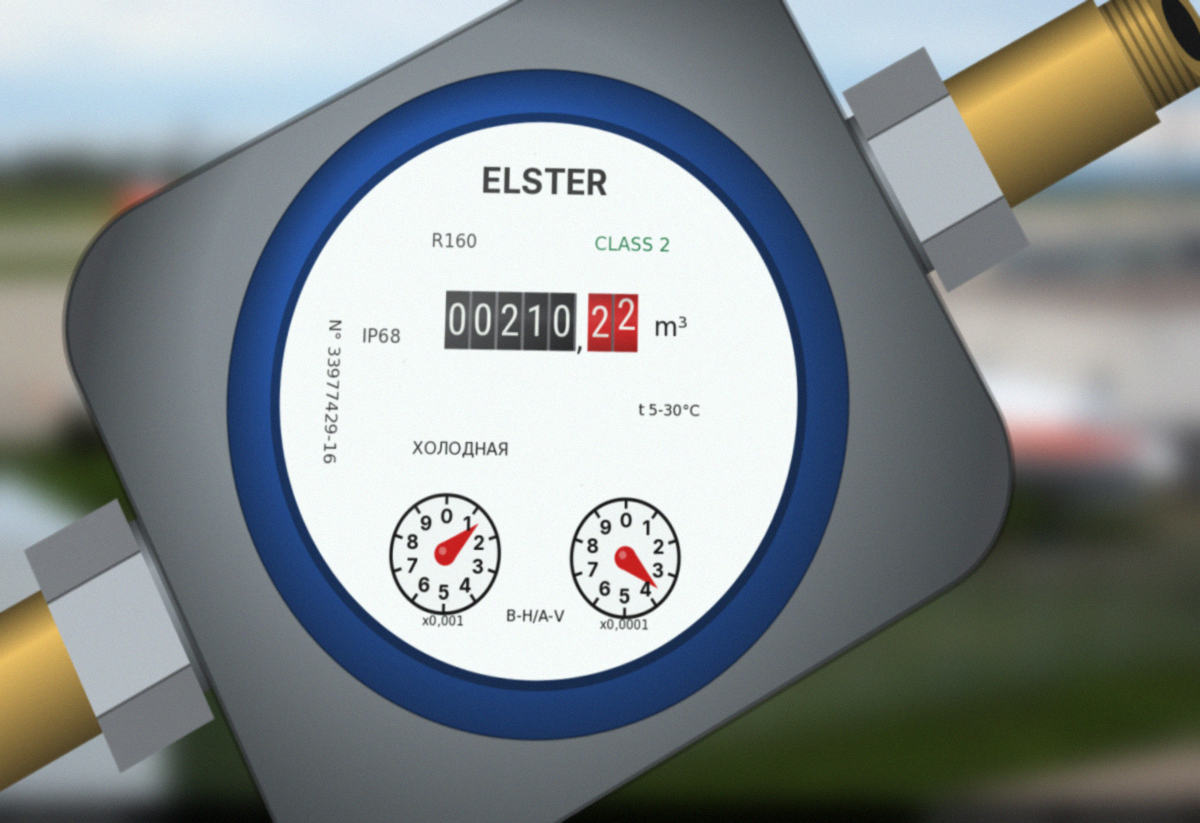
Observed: 210.2213 m³
